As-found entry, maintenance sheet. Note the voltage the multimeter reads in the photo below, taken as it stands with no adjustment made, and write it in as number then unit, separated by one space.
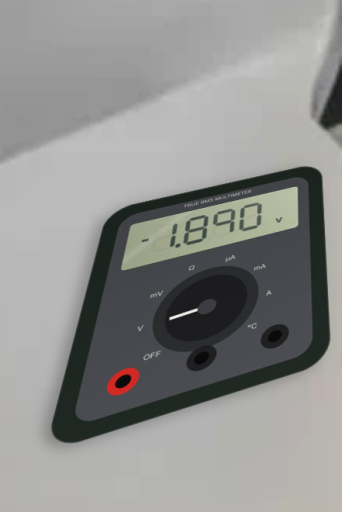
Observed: -1.890 V
